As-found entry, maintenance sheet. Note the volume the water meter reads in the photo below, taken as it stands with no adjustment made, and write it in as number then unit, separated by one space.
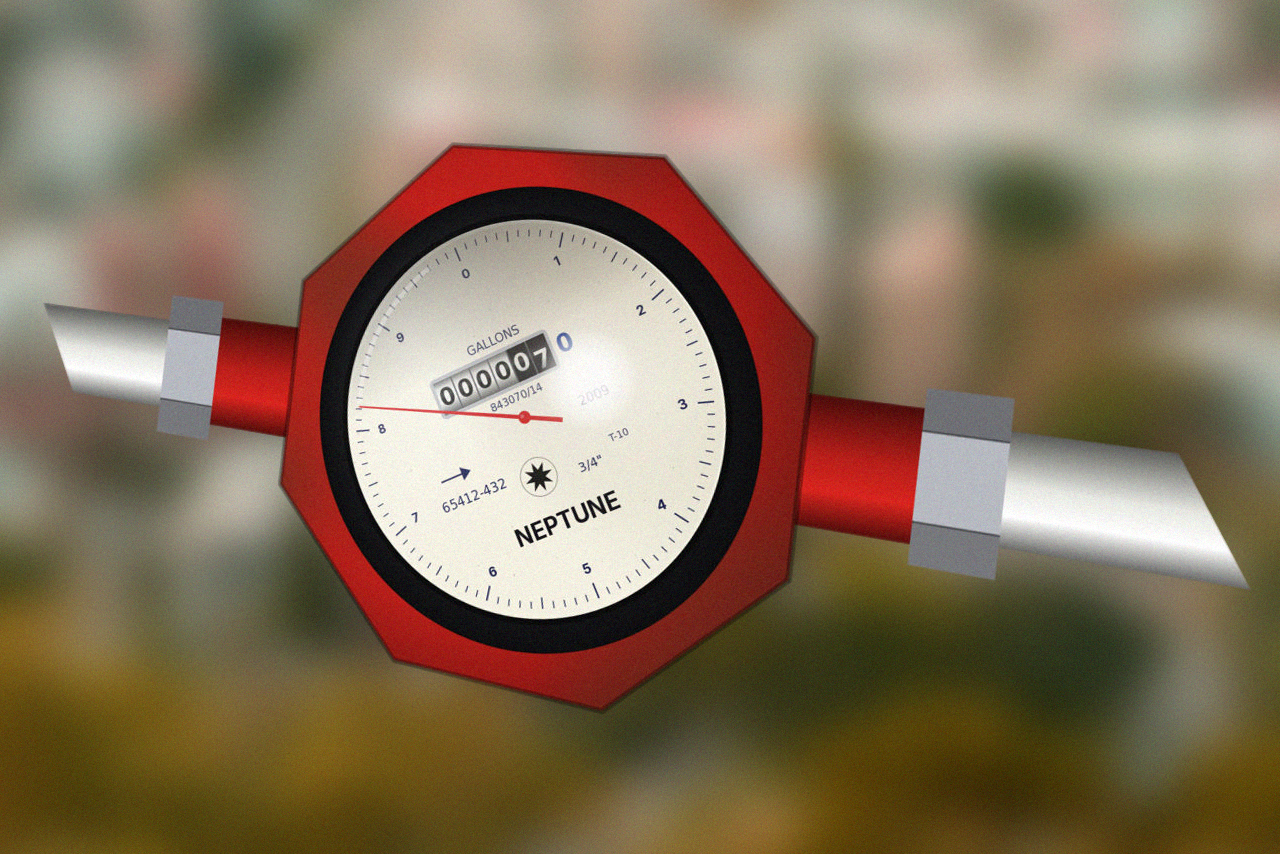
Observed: 68.2 gal
